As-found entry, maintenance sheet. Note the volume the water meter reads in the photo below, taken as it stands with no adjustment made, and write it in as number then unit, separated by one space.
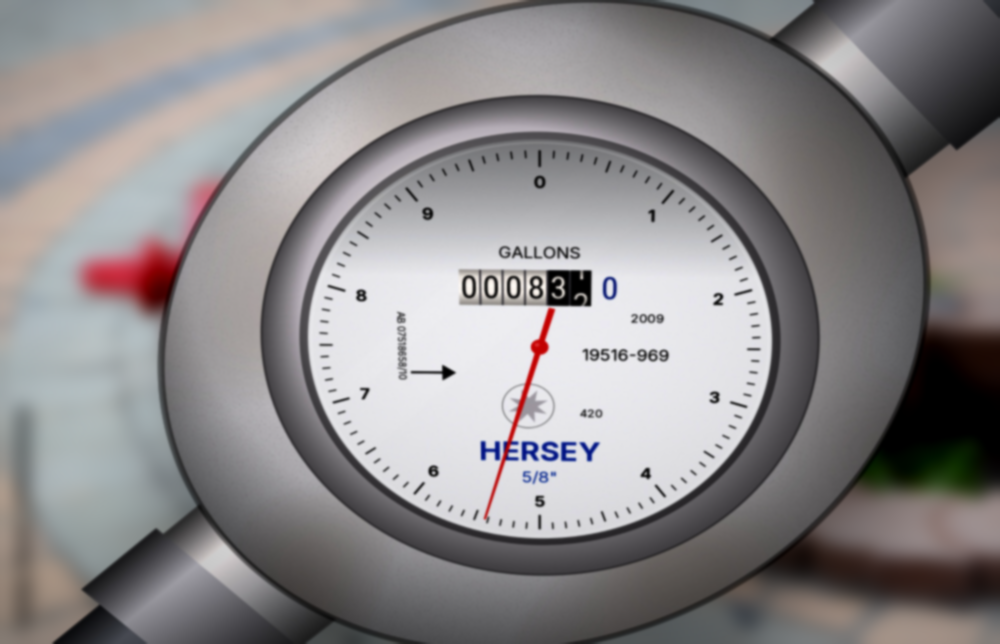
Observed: 8315.4 gal
